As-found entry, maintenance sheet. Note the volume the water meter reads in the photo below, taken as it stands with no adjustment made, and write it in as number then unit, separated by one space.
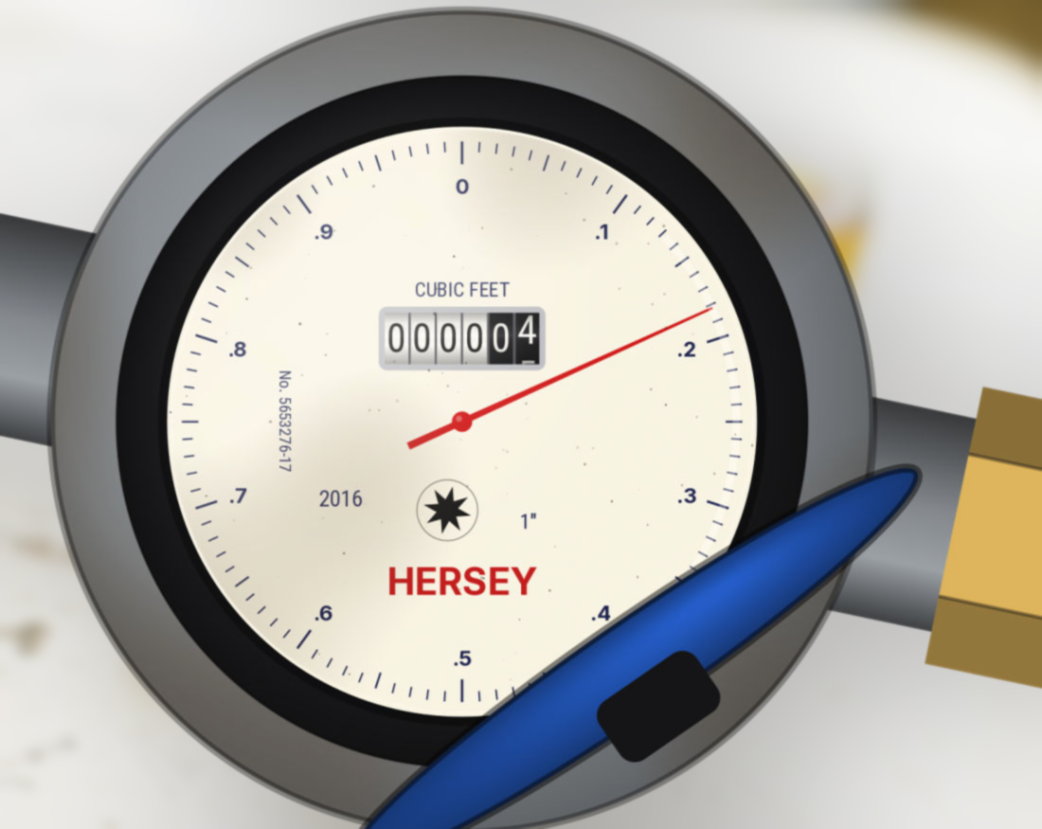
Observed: 4.18 ft³
